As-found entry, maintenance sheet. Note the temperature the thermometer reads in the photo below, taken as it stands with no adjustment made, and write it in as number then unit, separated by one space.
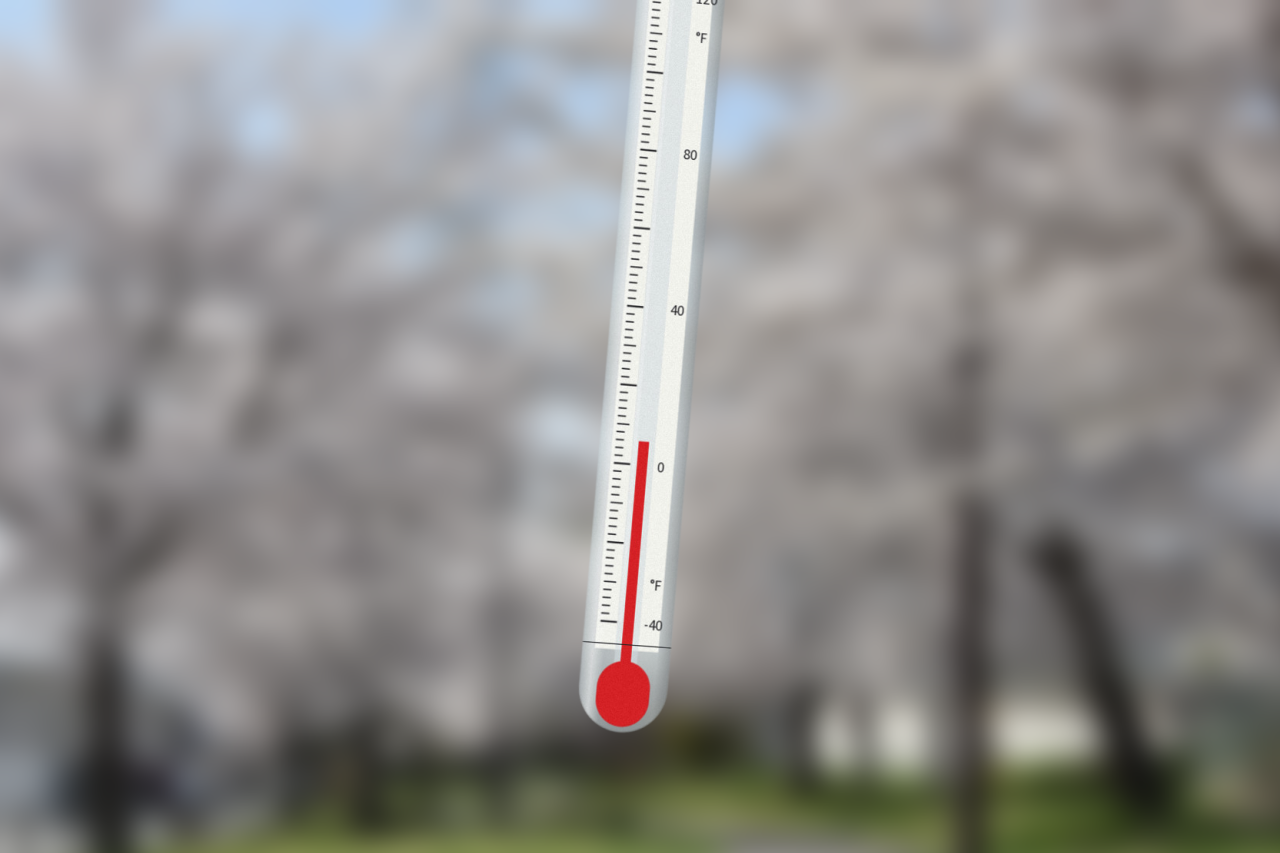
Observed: 6 °F
